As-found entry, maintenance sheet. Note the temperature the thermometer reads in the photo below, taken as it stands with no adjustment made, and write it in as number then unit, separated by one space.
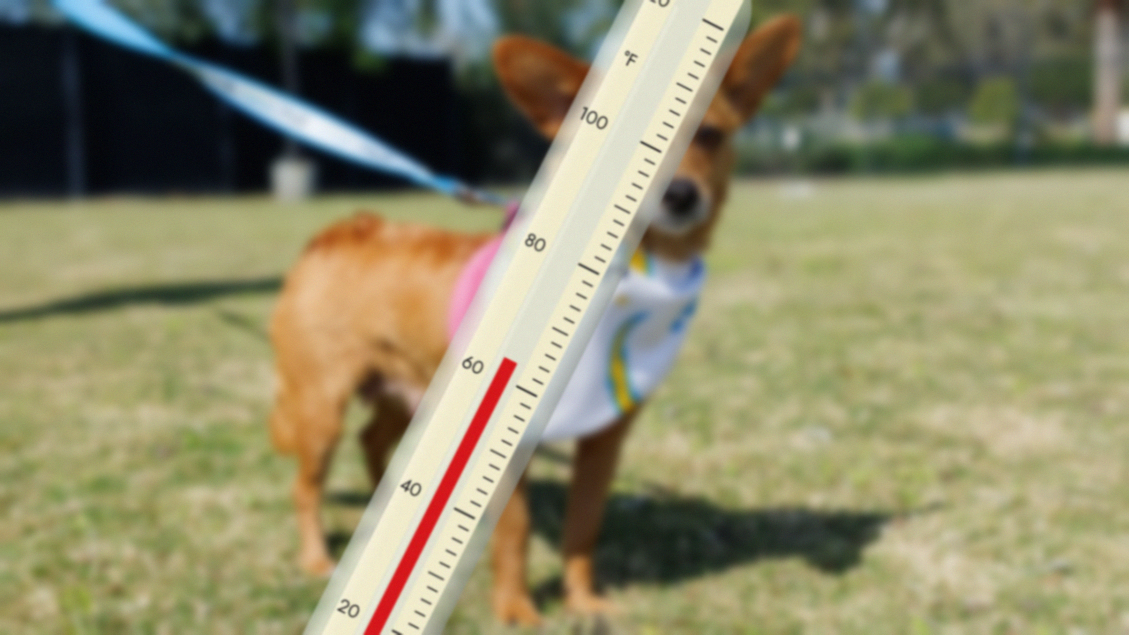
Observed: 63 °F
